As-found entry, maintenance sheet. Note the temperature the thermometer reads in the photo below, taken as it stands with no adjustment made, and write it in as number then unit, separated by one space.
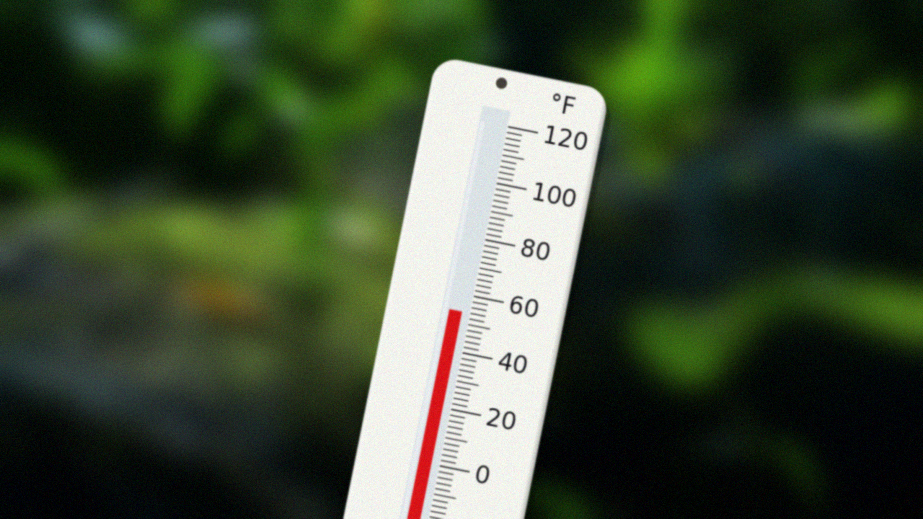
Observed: 54 °F
